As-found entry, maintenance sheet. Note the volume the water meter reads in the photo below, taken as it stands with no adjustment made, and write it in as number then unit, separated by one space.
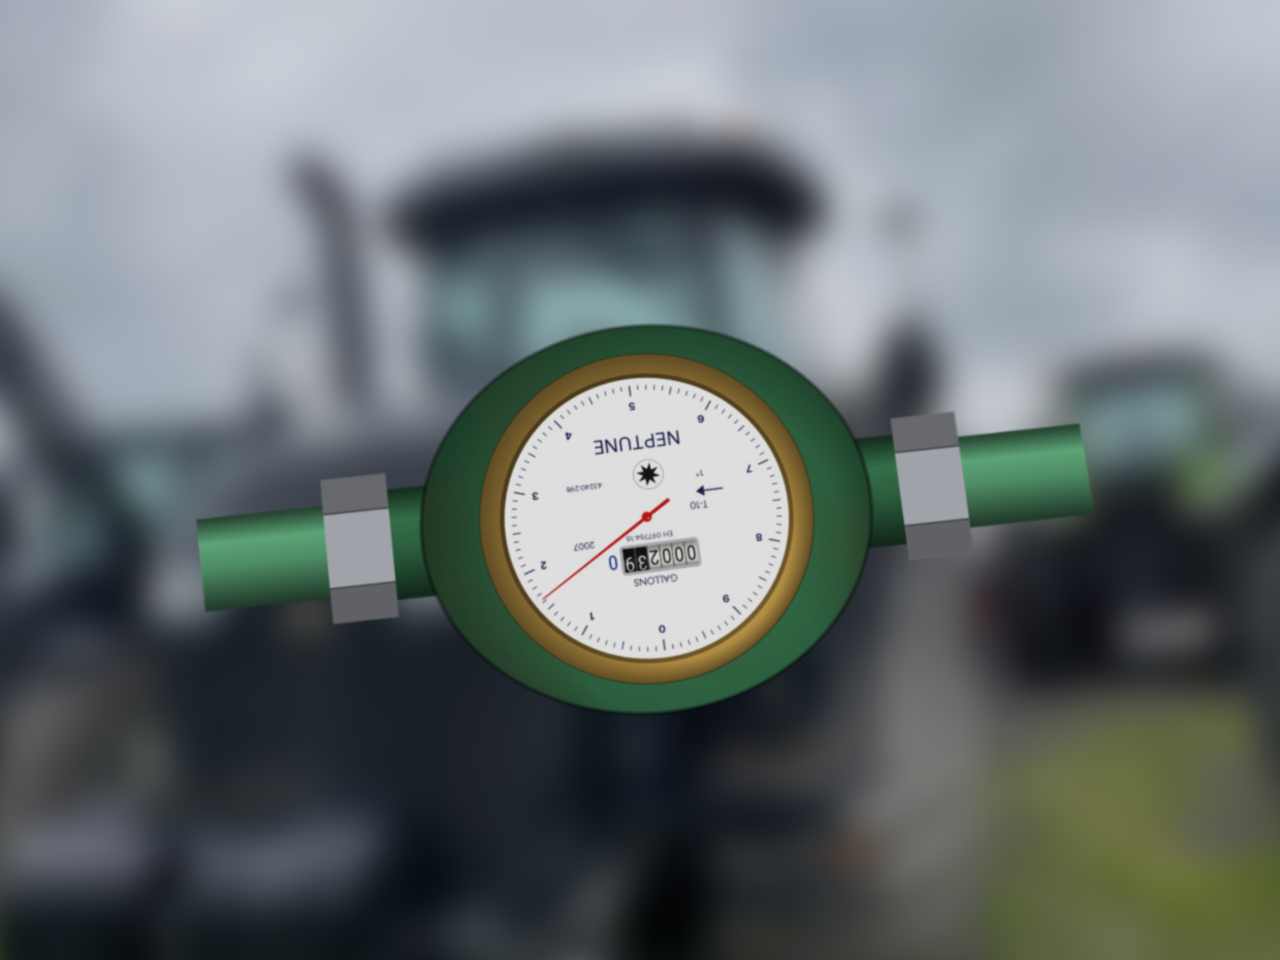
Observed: 2391.6 gal
